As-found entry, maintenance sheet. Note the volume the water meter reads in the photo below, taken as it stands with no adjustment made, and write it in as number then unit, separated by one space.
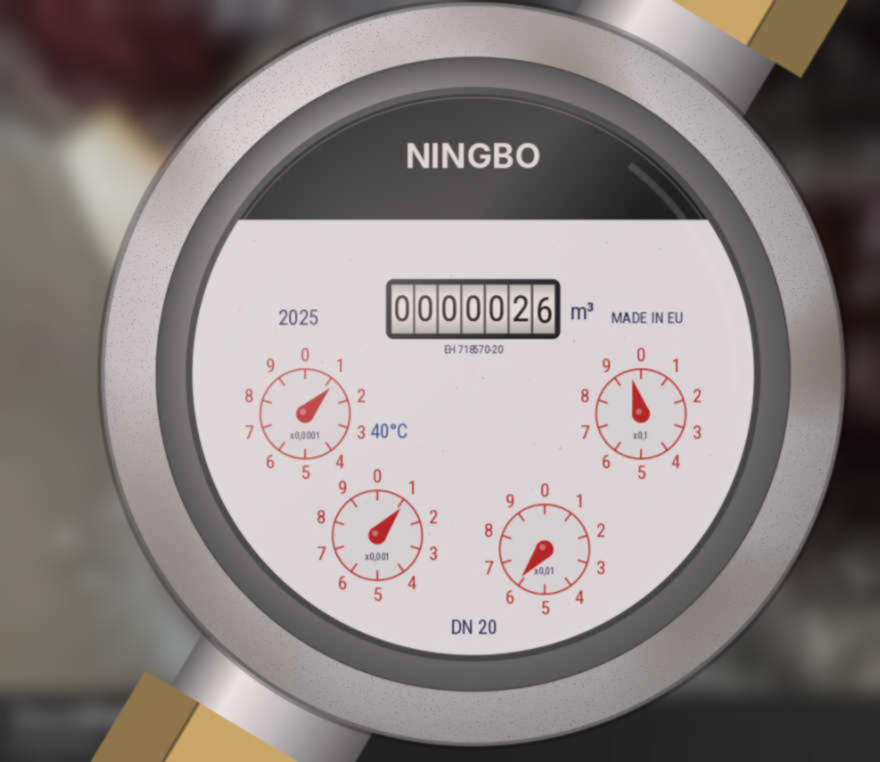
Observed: 25.9611 m³
